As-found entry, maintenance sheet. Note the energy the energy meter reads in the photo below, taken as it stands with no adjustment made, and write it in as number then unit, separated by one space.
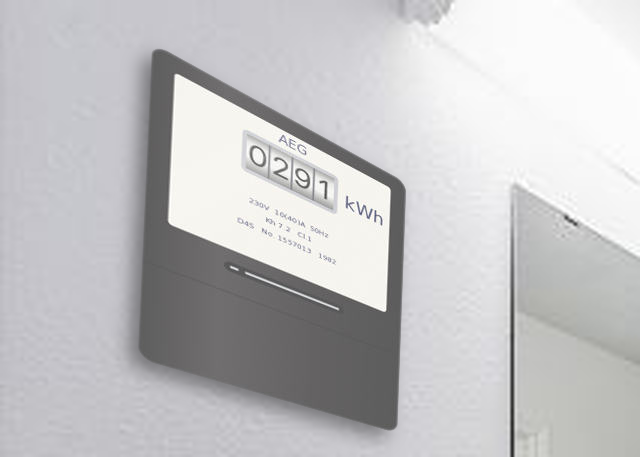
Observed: 291 kWh
